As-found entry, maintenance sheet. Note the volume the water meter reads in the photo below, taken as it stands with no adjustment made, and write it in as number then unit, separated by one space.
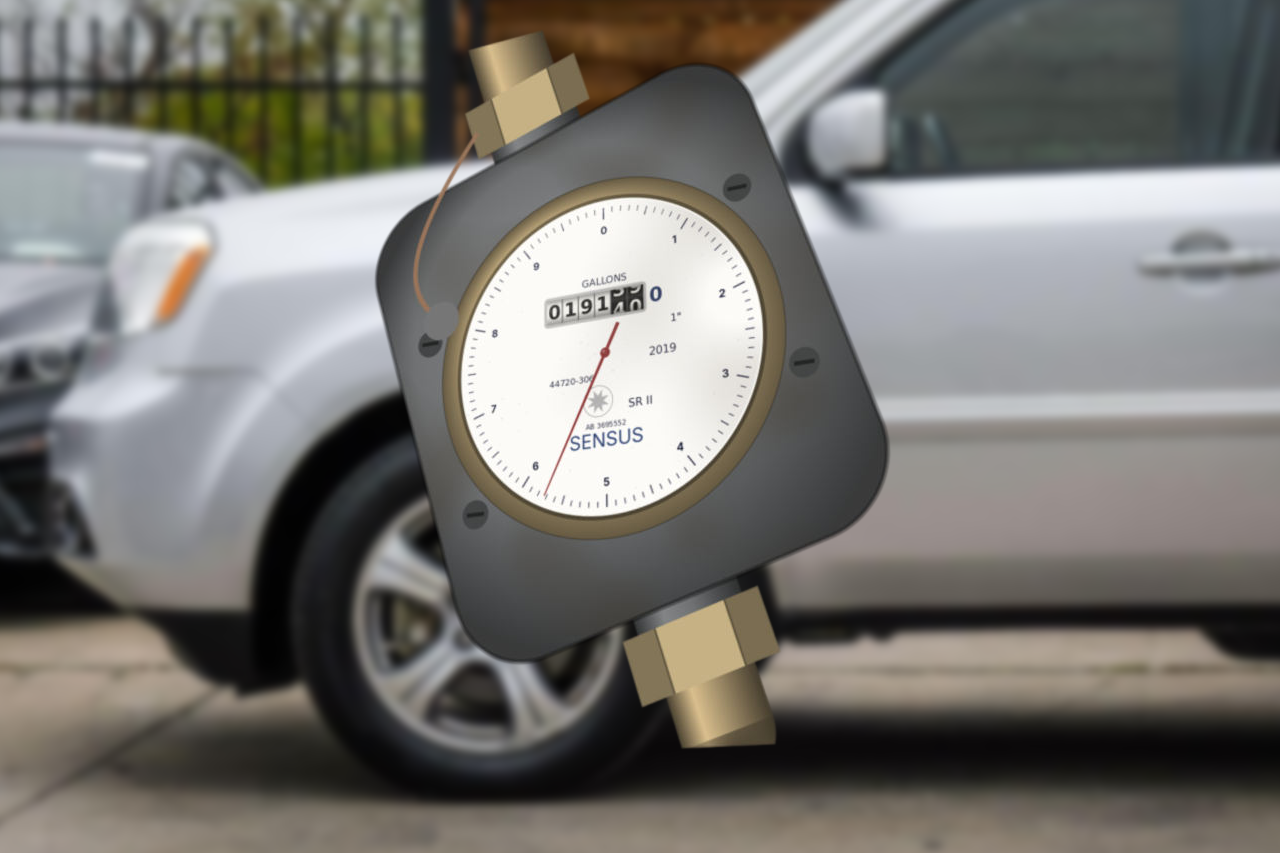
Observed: 191395.7 gal
